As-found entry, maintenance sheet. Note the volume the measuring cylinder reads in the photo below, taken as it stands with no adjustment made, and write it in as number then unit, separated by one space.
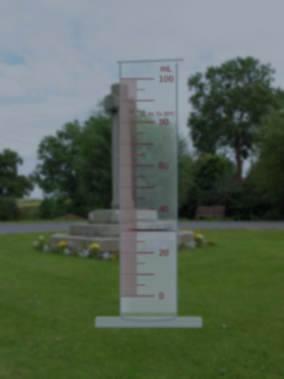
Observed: 30 mL
